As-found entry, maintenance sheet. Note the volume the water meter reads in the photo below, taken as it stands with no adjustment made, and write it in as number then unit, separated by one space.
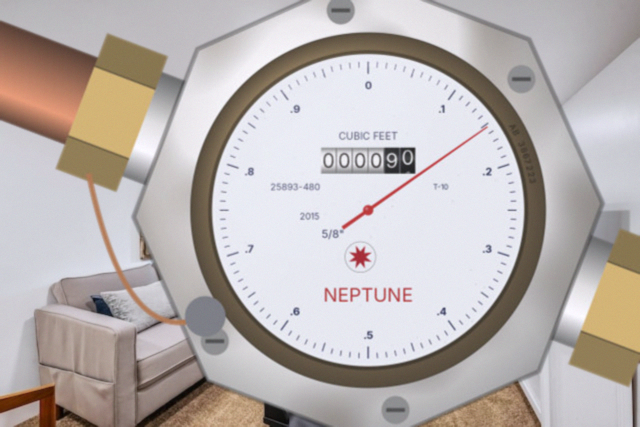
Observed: 90.15 ft³
